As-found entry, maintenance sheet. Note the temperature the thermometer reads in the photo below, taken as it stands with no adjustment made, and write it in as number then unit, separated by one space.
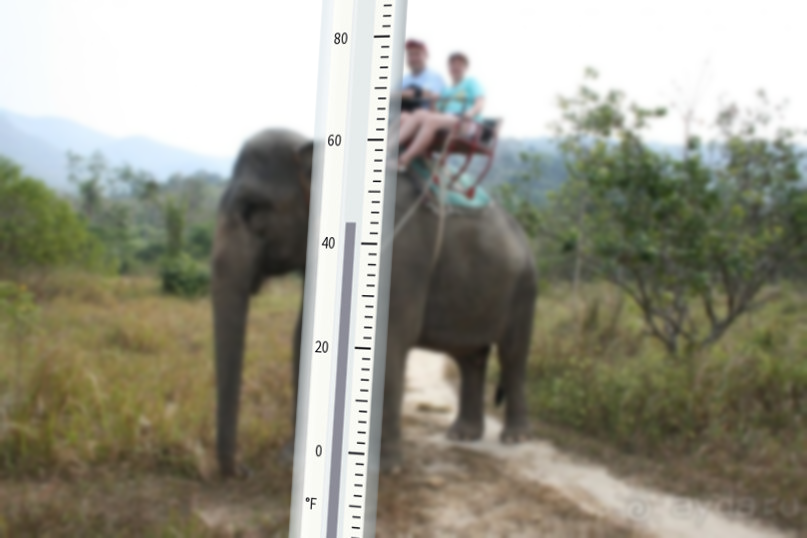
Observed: 44 °F
